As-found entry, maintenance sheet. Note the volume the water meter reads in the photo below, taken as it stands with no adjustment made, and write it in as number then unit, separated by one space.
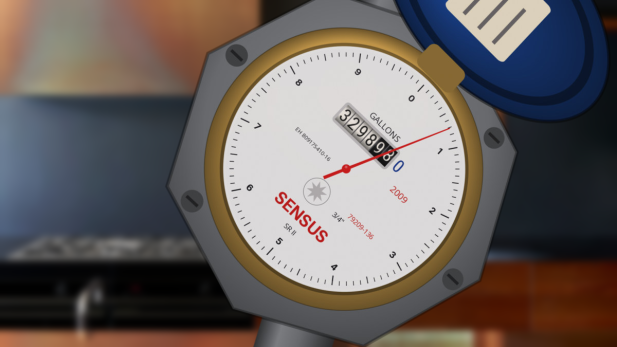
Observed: 3298980.7 gal
